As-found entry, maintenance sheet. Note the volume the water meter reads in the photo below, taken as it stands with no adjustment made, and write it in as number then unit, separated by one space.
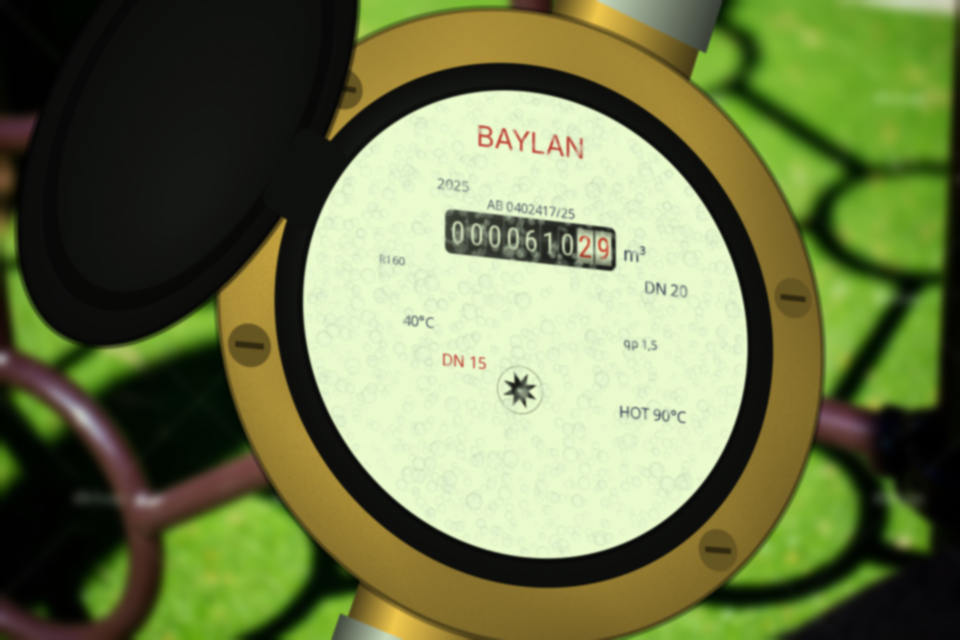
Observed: 610.29 m³
